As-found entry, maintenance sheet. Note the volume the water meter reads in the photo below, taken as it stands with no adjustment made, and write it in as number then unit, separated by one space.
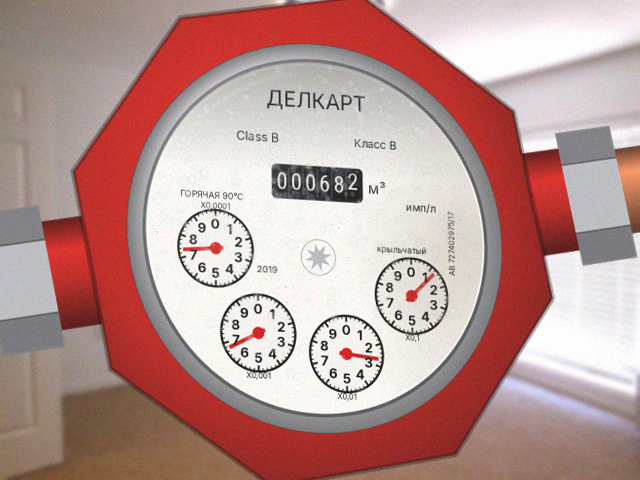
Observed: 682.1267 m³
